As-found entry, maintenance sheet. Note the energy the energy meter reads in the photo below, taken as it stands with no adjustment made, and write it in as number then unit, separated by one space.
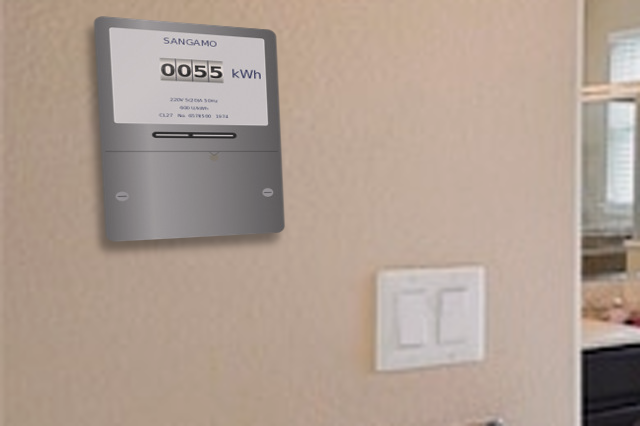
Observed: 55 kWh
